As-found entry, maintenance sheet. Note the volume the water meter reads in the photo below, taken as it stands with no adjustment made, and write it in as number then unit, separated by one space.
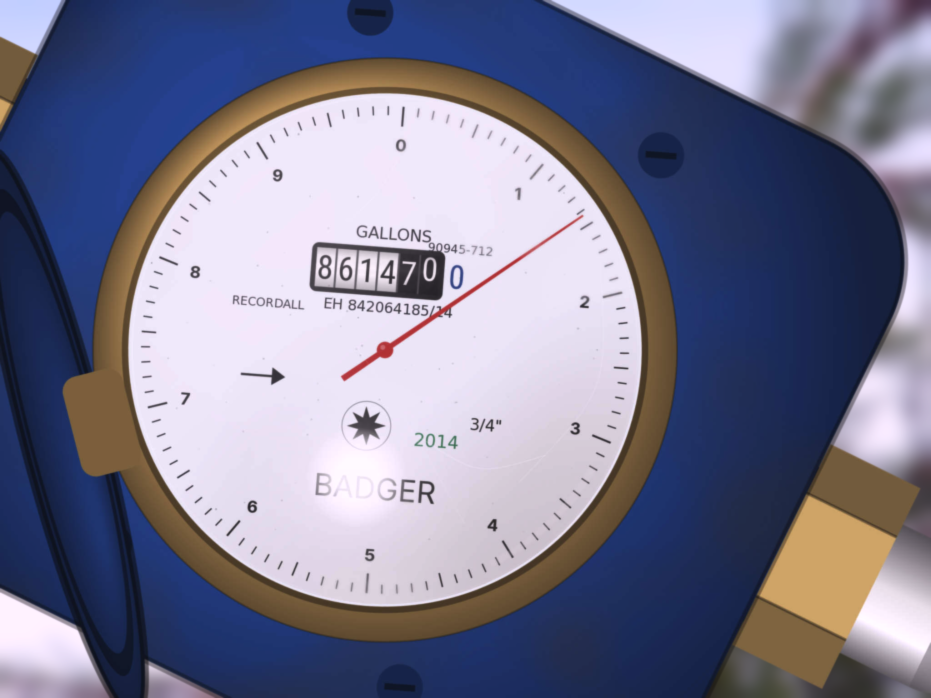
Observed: 8614701.4 gal
